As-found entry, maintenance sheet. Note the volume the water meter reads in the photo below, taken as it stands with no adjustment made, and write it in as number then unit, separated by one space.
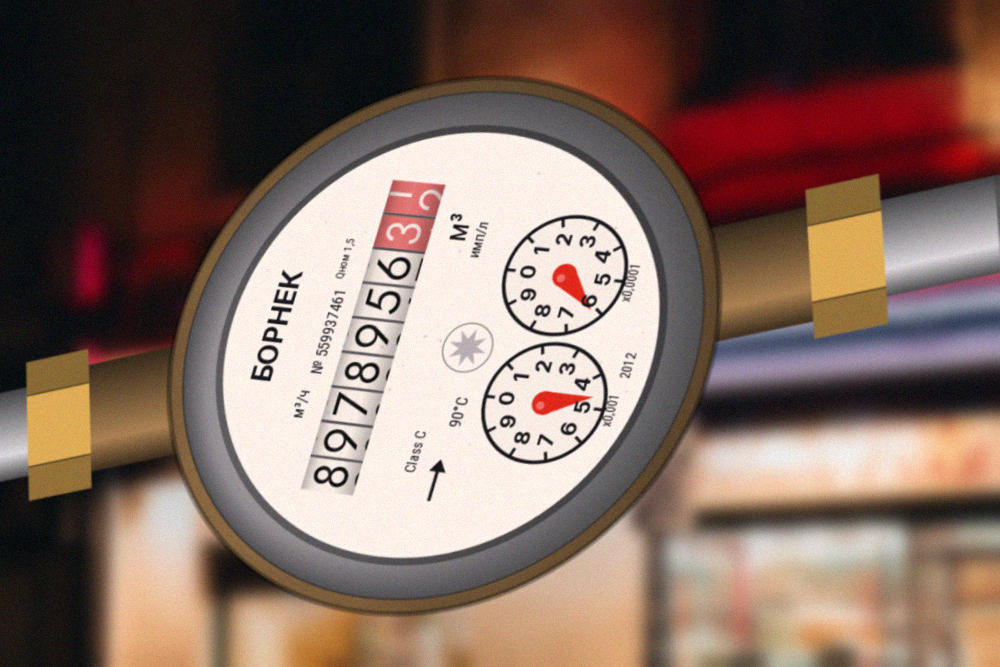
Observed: 8978956.3146 m³
